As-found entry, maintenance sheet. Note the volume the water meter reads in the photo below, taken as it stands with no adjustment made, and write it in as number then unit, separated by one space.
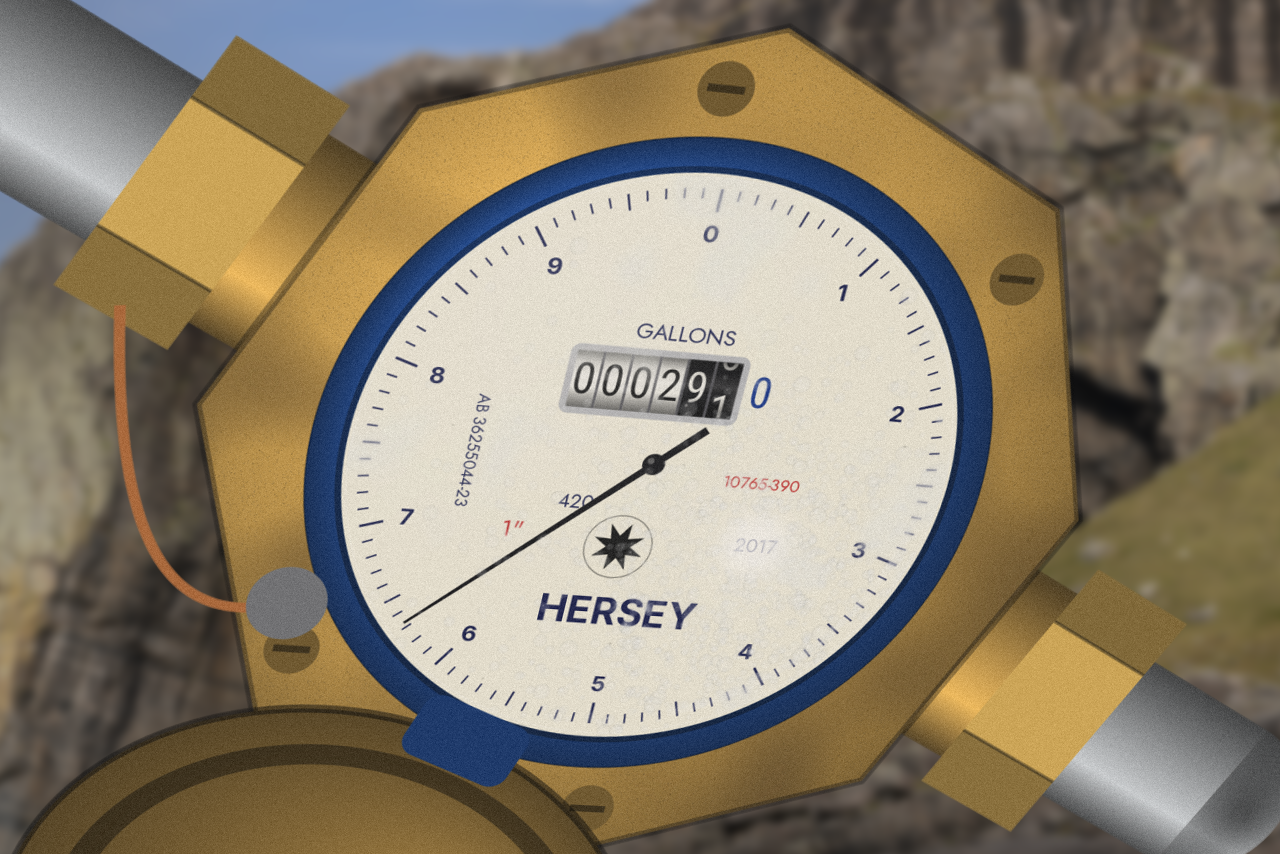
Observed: 2906.3 gal
